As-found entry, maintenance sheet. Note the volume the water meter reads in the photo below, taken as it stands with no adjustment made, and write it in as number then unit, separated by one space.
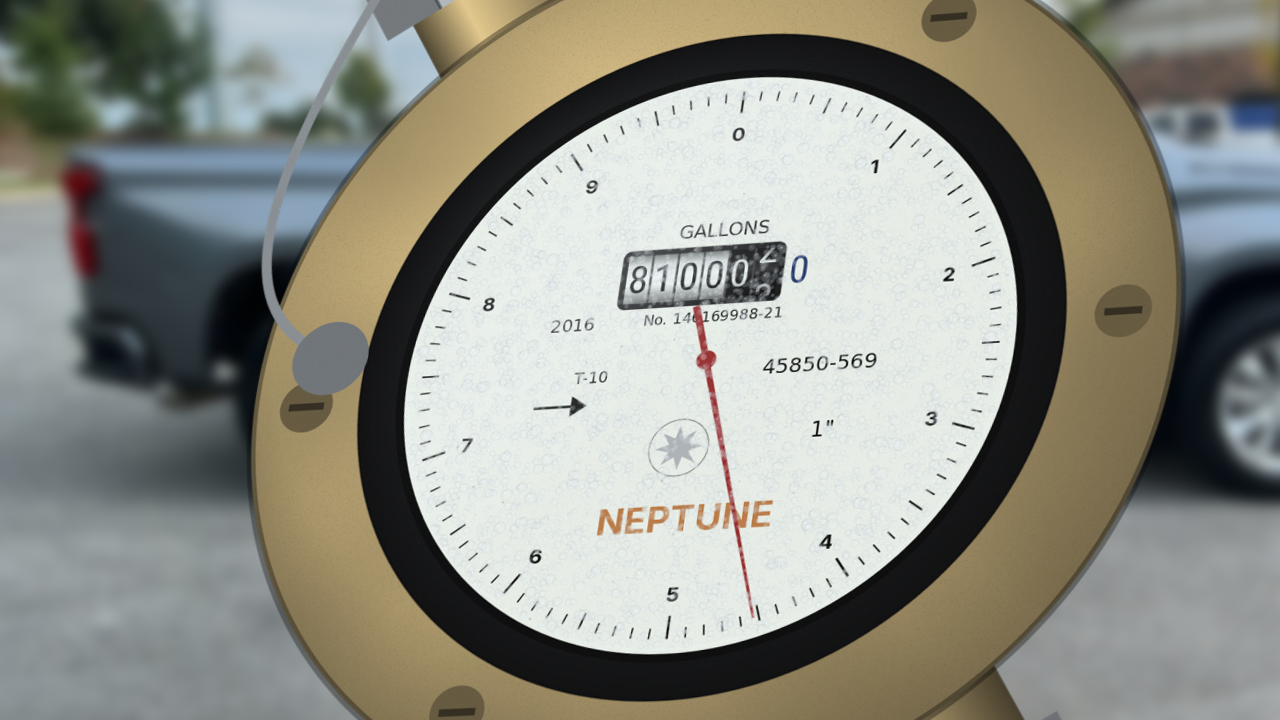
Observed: 8100024.5 gal
